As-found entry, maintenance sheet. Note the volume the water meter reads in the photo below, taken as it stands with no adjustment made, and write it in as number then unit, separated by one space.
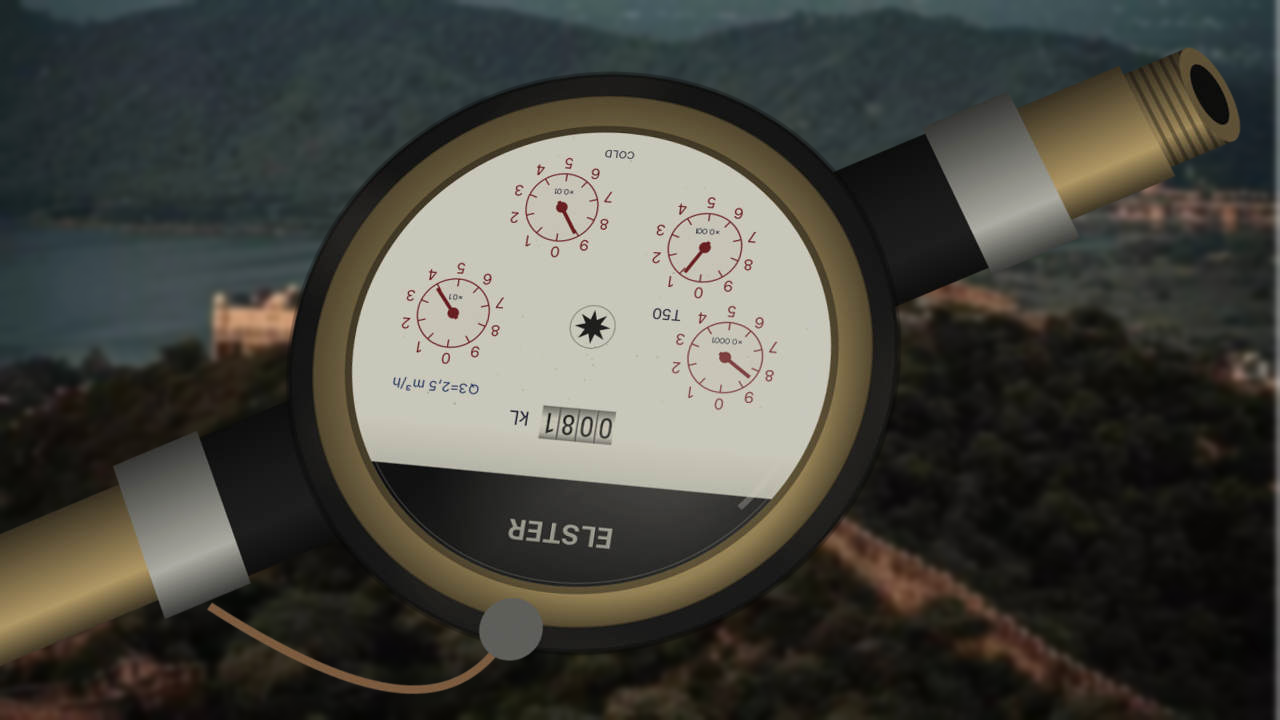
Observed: 81.3908 kL
